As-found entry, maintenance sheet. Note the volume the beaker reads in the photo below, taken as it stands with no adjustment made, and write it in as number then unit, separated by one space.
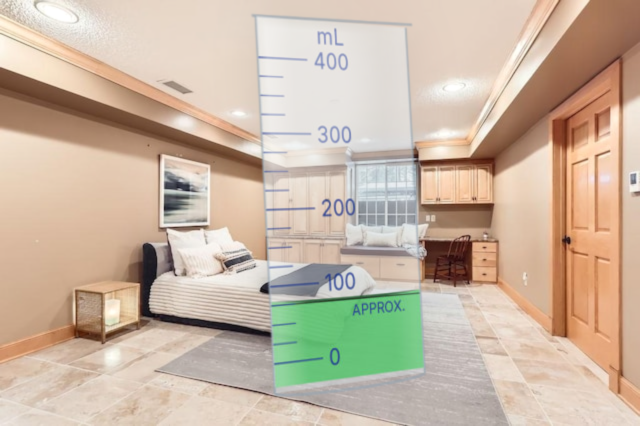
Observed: 75 mL
